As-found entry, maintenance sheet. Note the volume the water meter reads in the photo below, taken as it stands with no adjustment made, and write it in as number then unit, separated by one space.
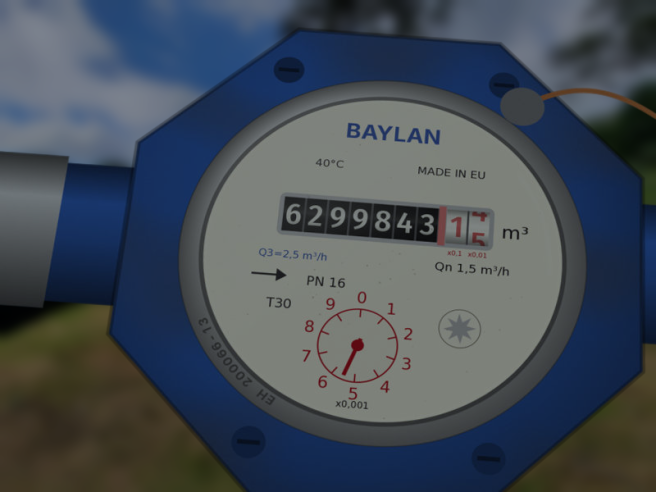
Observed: 6299843.145 m³
